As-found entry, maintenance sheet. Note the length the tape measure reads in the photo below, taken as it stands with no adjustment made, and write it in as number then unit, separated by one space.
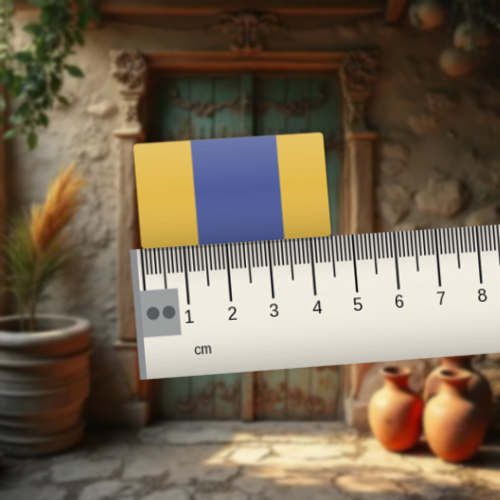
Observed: 4.5 cm
